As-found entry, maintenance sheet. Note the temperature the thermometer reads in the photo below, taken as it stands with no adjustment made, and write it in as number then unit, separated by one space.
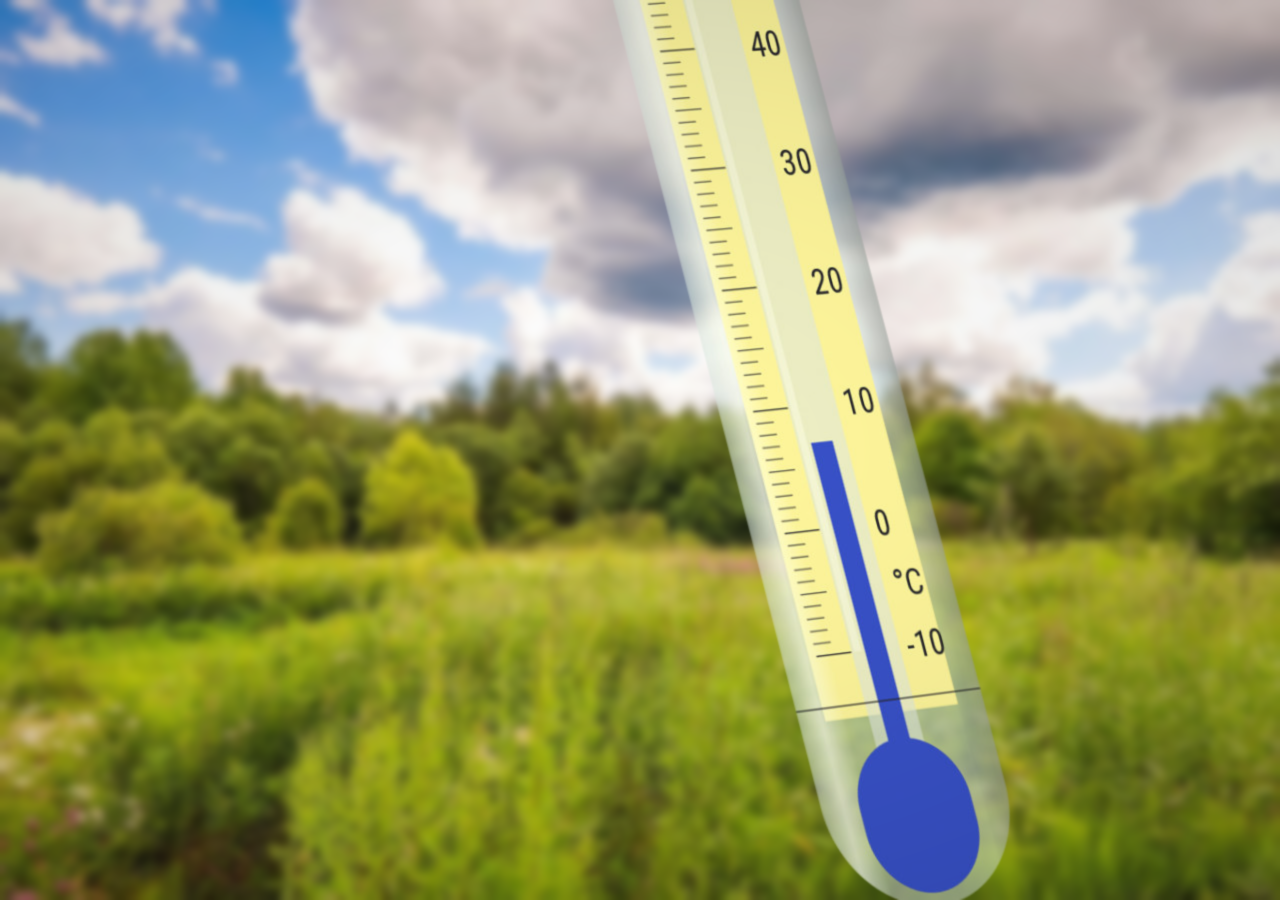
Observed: 7 °C
